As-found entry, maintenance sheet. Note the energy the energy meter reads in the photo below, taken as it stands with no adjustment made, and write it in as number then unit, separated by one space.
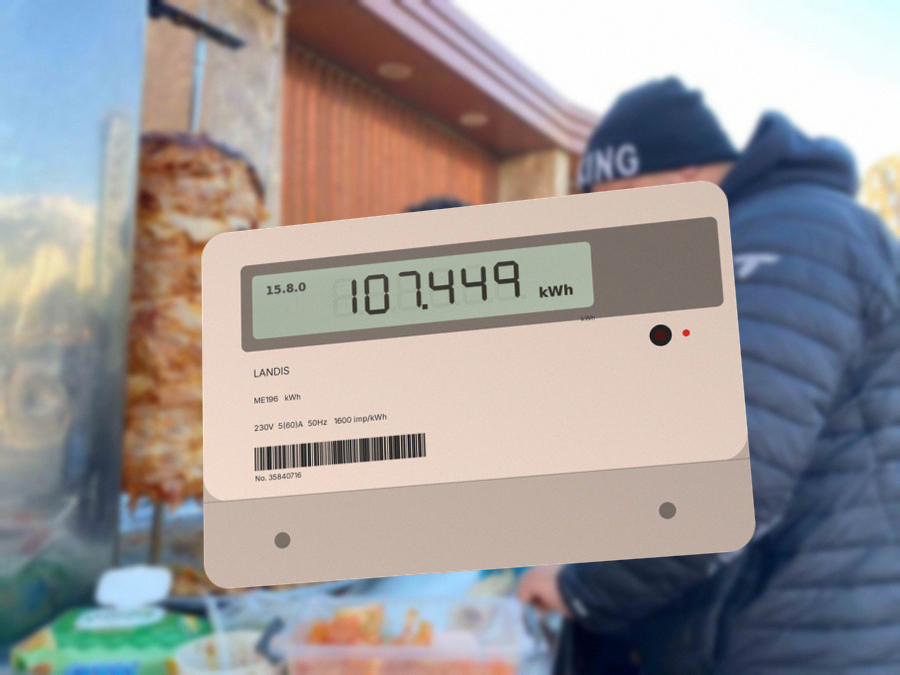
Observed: 107.449 kWh
